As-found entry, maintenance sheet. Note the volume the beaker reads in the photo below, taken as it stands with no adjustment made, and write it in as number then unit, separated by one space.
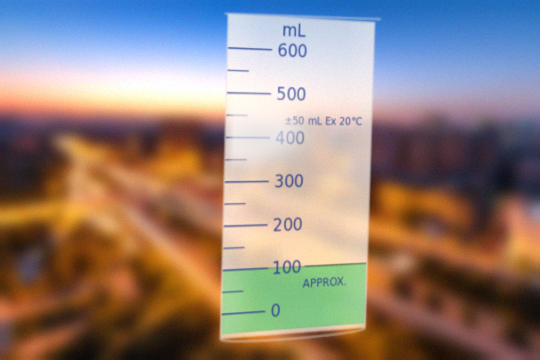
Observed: 100 mL
